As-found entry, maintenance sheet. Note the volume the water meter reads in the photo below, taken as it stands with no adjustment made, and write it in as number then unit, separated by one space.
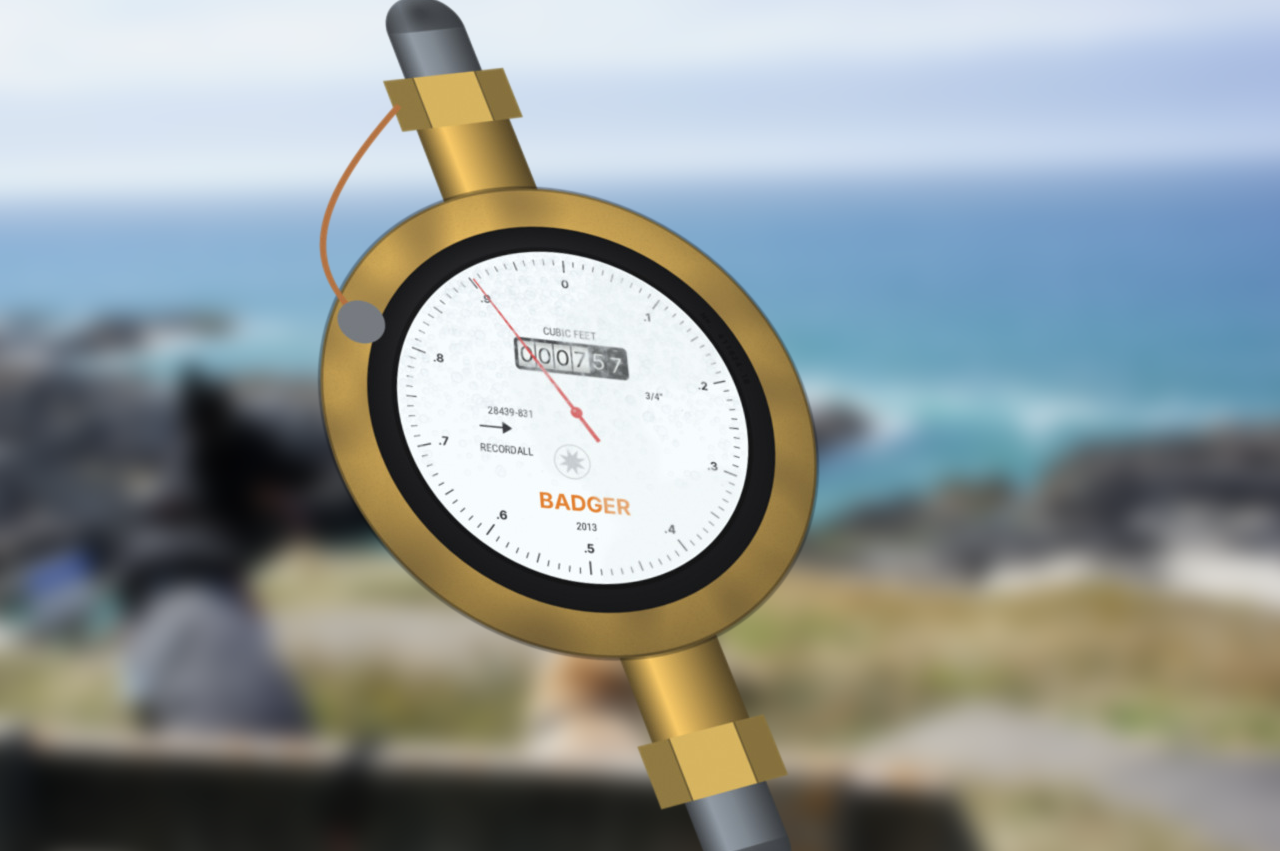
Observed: 756.90 ft³
